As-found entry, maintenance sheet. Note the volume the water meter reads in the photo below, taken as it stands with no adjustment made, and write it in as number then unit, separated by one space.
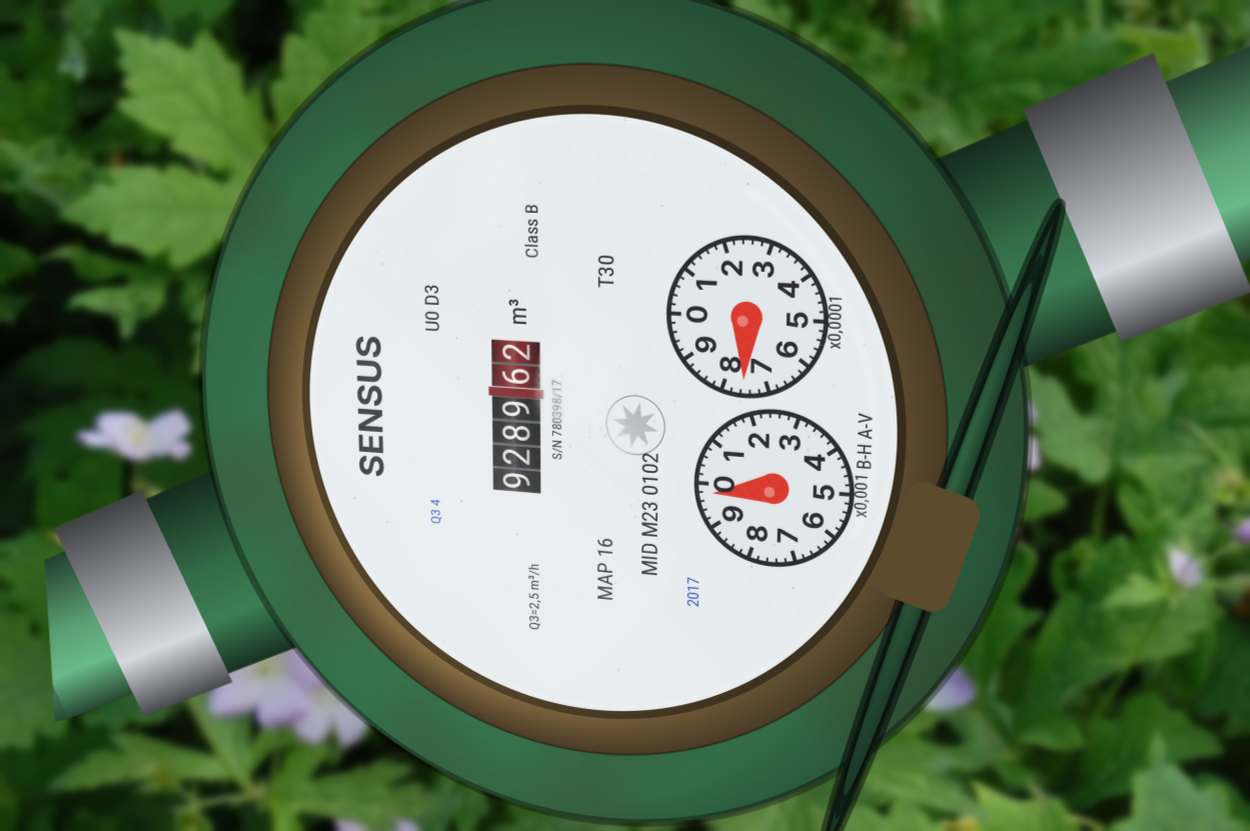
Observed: 9289.6197 m³
